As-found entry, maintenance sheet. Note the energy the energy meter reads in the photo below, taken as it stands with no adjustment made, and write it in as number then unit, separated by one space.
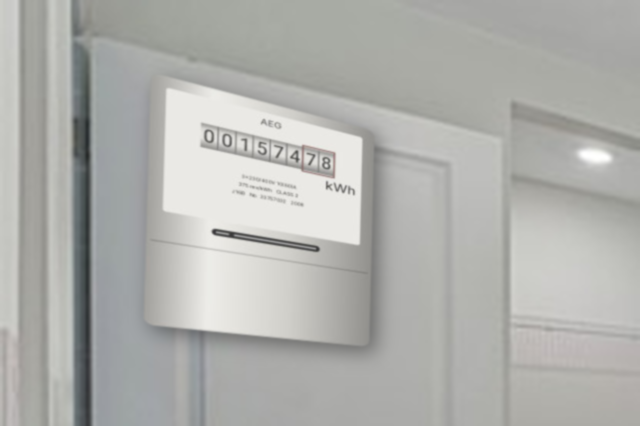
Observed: 1574.78 kWh
